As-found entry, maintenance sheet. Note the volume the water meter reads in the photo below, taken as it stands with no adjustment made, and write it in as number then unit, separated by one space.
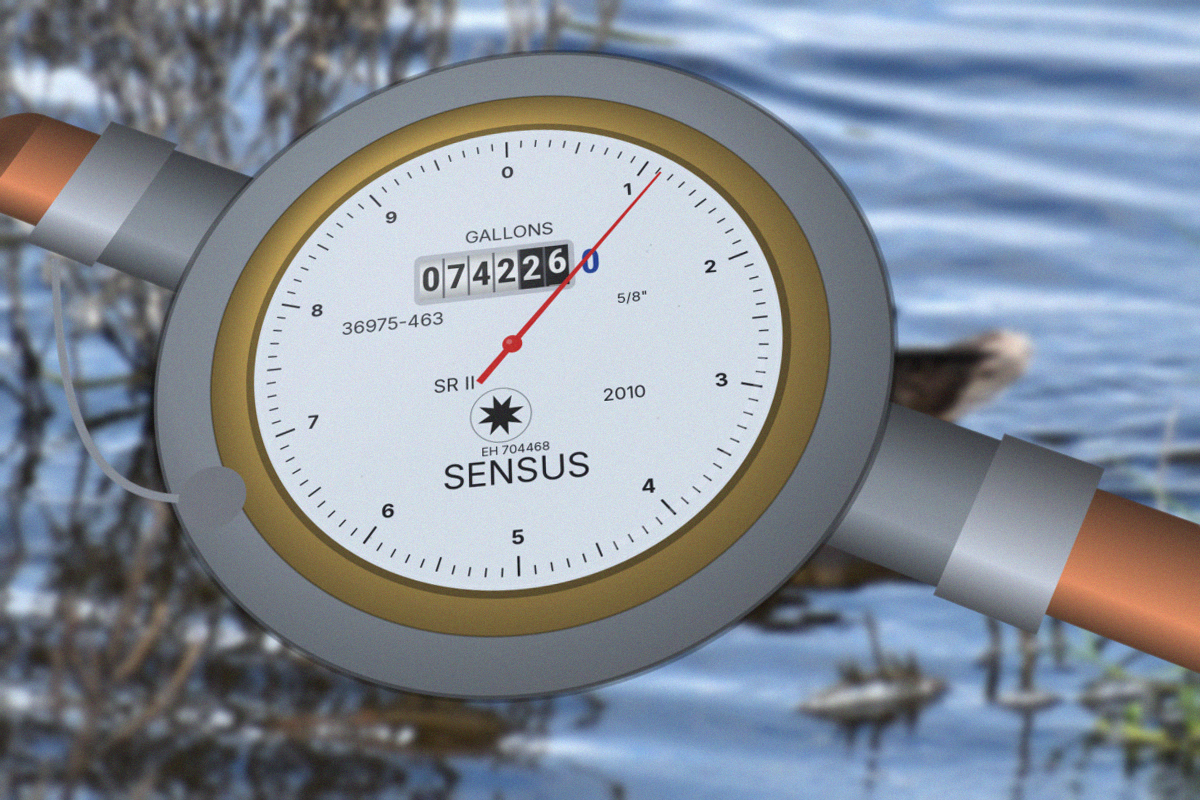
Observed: 742261.1 gal
